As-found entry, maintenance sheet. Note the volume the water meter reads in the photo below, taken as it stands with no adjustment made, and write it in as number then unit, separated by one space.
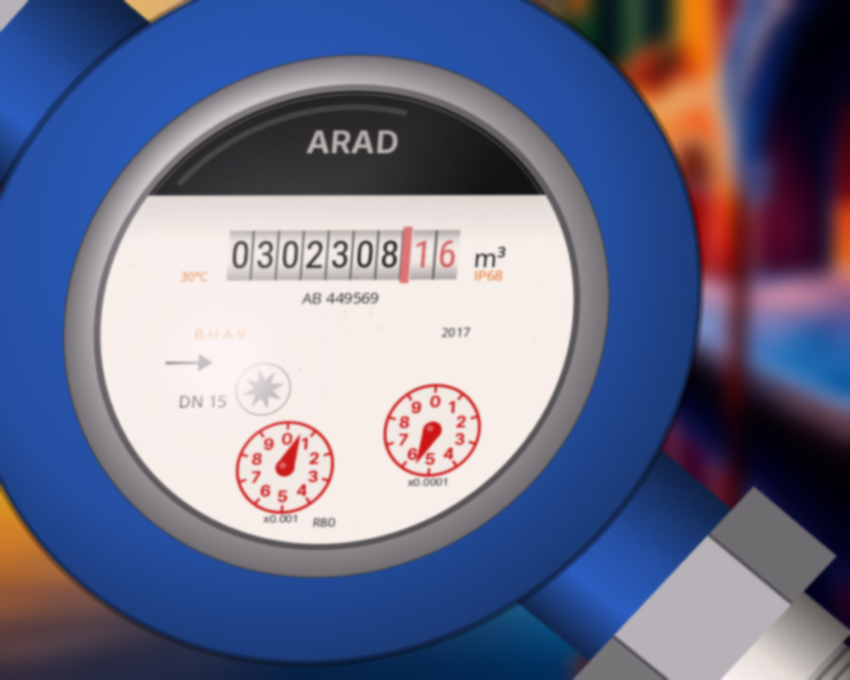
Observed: 302308.1605 m³
